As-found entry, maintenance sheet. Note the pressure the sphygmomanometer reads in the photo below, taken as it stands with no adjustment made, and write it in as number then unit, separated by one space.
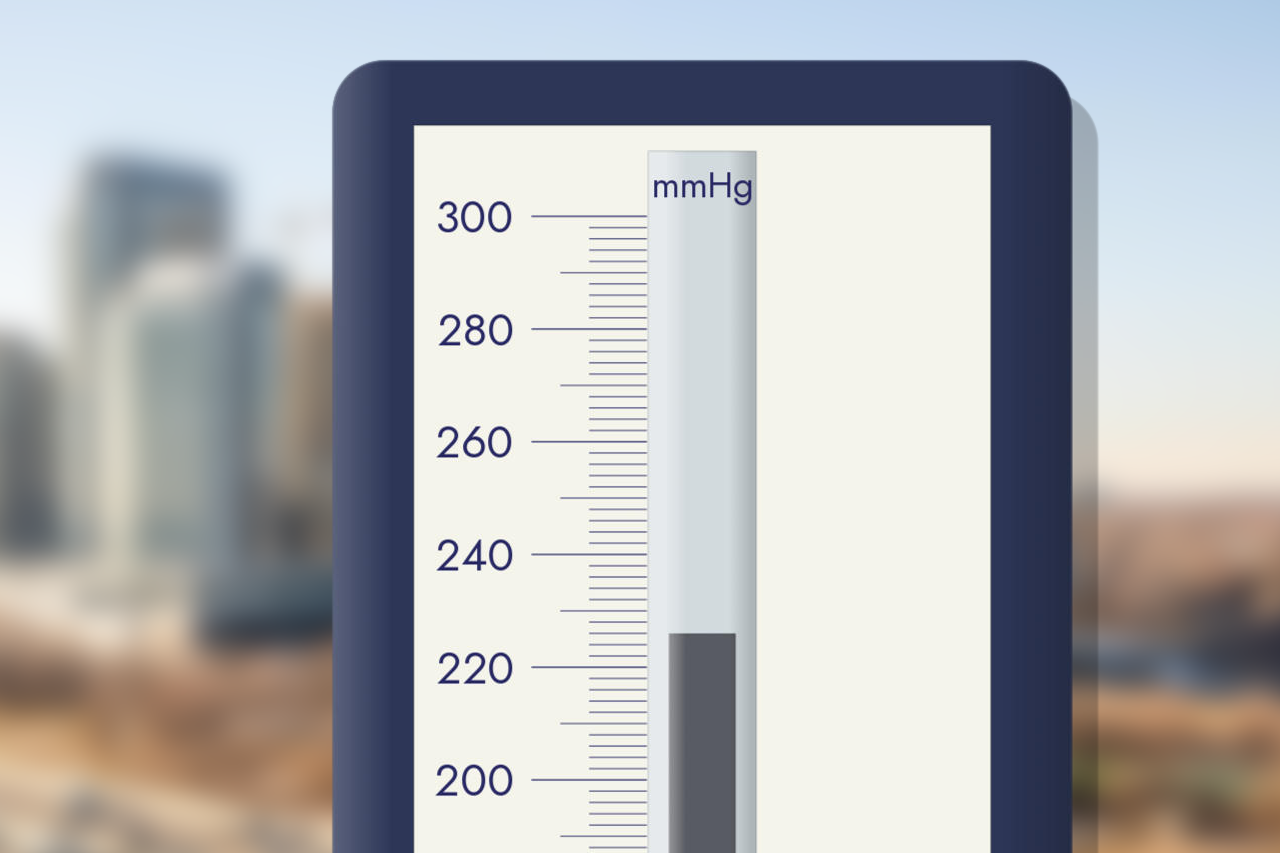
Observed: 226 mmHg
